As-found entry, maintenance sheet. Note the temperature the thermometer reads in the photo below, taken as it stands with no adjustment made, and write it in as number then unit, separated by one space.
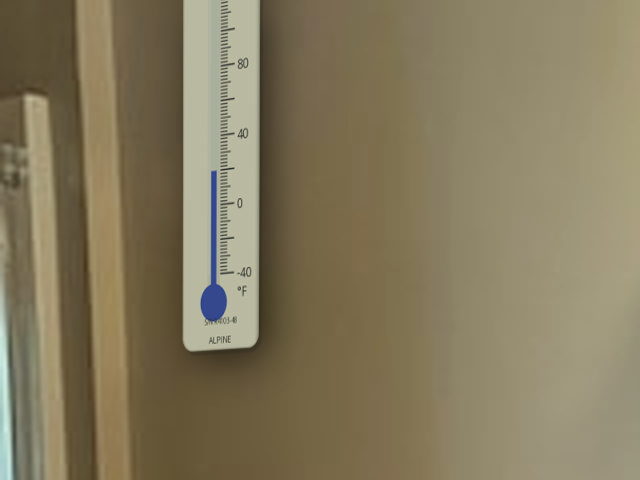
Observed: 20 °F
